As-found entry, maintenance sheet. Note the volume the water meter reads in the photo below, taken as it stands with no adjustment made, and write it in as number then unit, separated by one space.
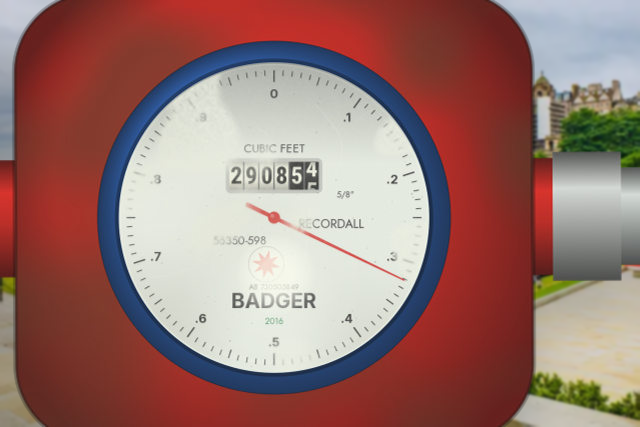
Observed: 290854.32 ft³
